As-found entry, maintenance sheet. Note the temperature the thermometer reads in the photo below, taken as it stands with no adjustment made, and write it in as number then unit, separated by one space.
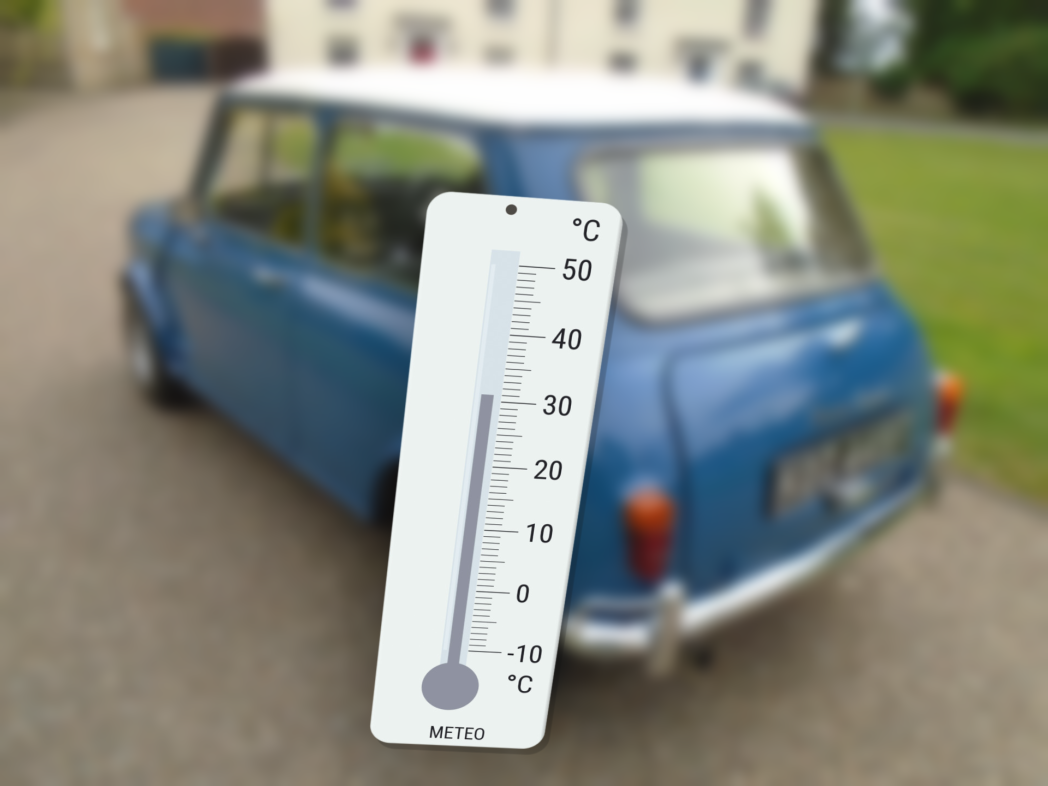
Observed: 31 °C
